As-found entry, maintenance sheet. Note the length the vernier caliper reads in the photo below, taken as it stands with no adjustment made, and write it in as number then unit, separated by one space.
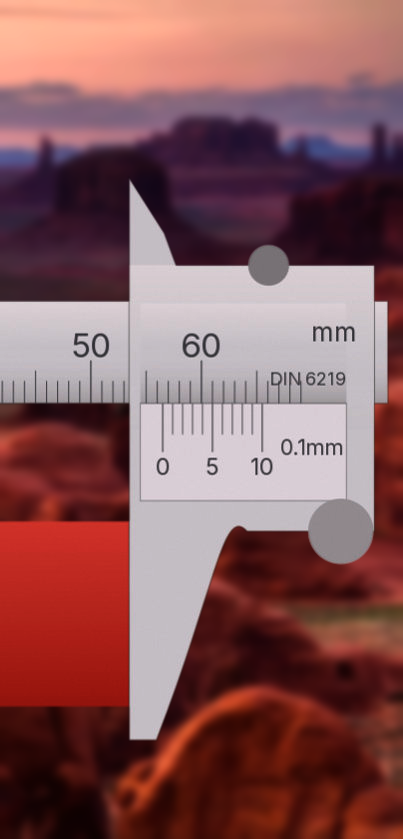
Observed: 56.5 mm
